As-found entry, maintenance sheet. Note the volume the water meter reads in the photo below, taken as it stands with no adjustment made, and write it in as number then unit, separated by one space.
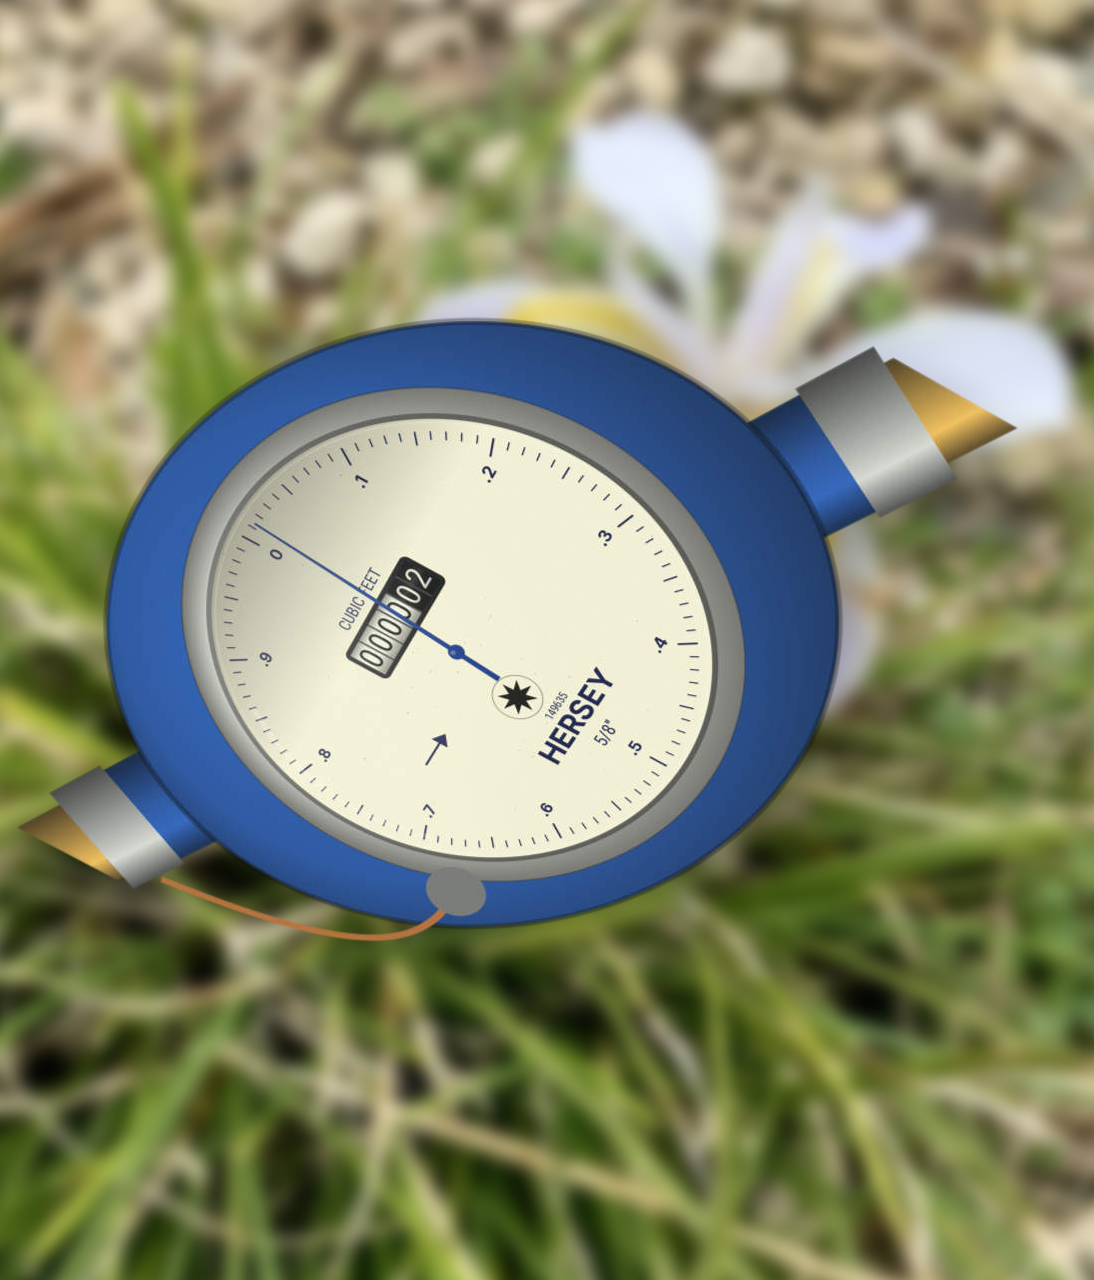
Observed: 2.01 ft³
